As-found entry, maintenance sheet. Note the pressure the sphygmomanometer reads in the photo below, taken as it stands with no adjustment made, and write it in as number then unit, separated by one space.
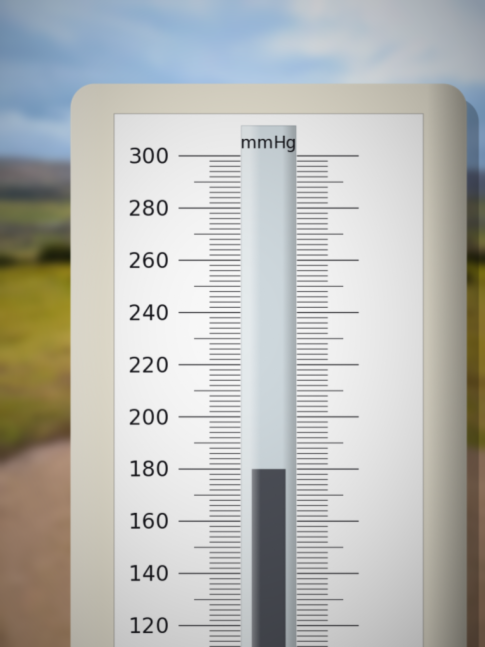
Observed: 180 mmHg
